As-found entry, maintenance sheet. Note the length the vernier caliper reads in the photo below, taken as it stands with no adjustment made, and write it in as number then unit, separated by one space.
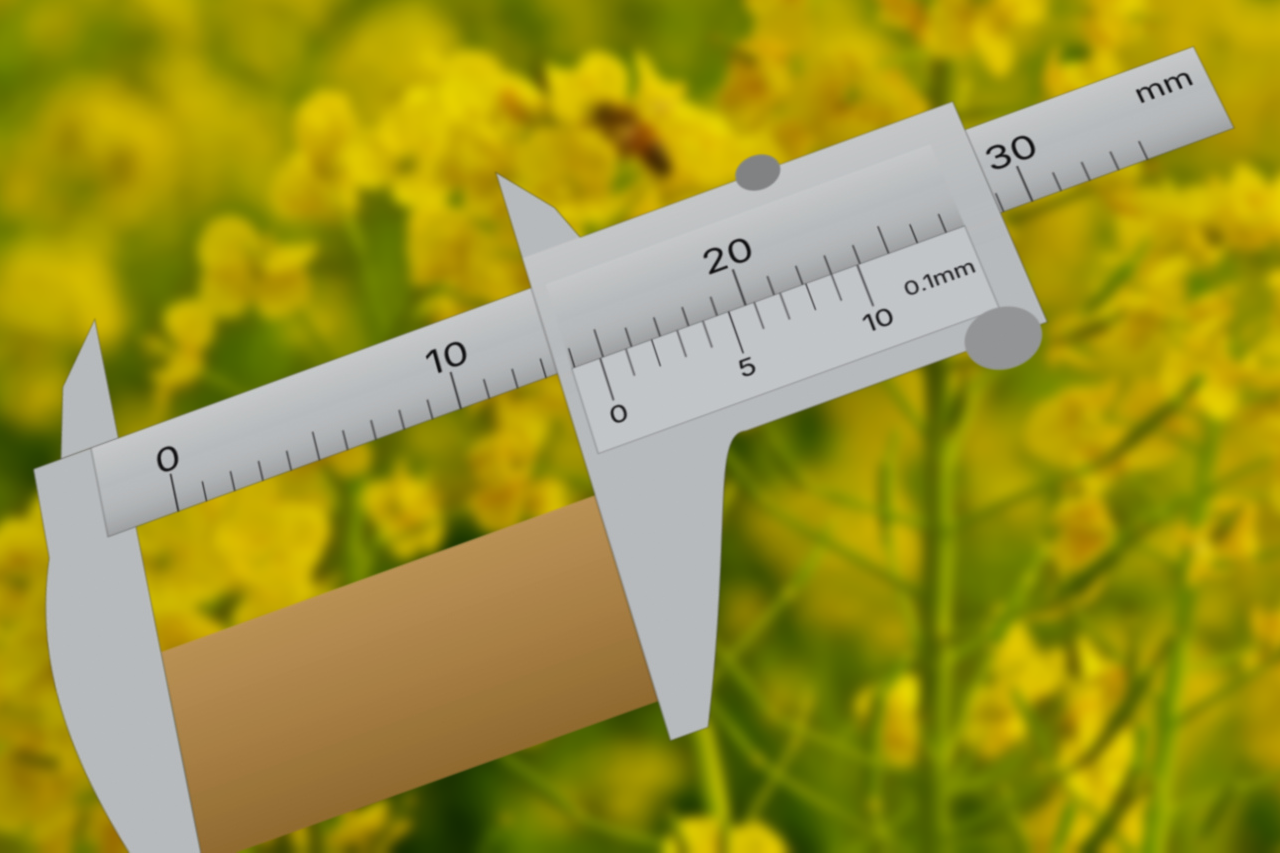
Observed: 14.9 mm
